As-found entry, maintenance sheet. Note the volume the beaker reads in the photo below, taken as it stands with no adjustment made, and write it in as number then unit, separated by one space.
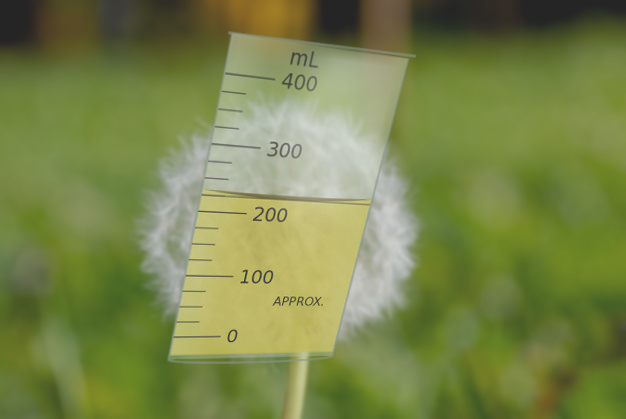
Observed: 225 mL
